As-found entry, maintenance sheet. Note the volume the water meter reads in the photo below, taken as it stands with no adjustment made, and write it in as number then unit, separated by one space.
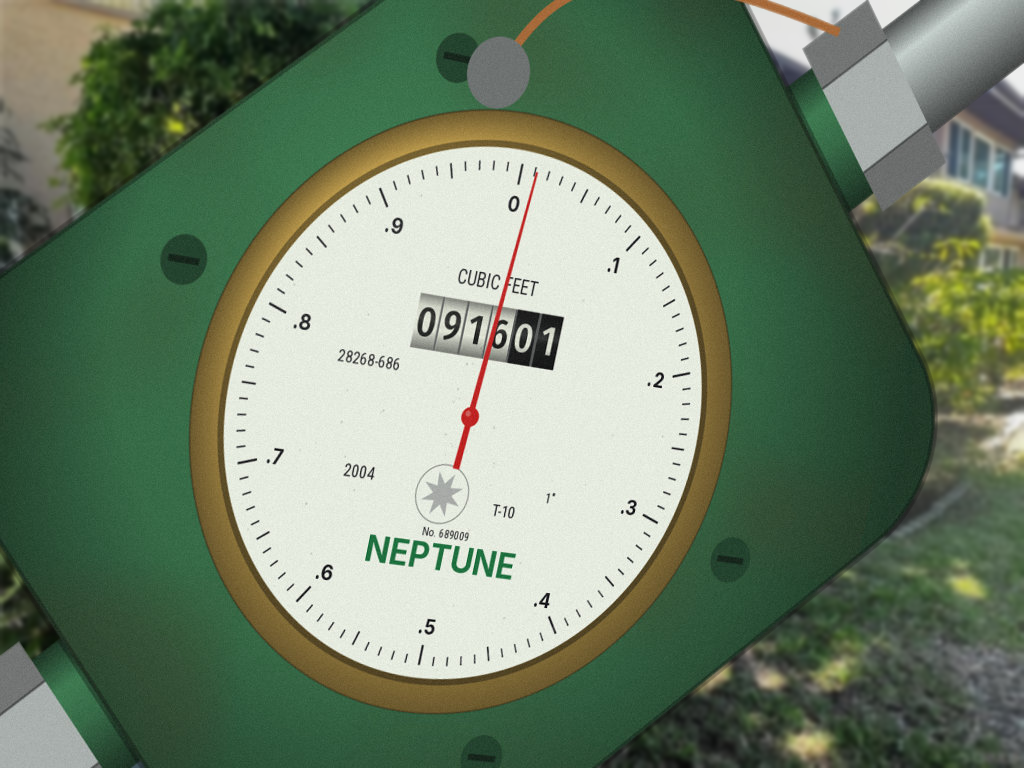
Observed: 91601.01 ft³
